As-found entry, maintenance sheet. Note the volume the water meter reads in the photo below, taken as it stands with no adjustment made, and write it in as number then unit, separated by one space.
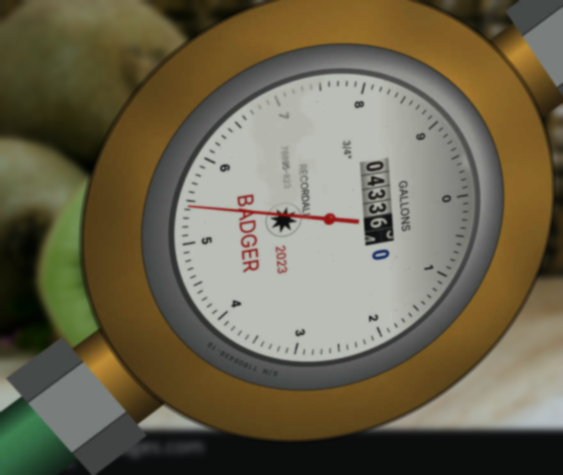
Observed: 433635.4 gal
